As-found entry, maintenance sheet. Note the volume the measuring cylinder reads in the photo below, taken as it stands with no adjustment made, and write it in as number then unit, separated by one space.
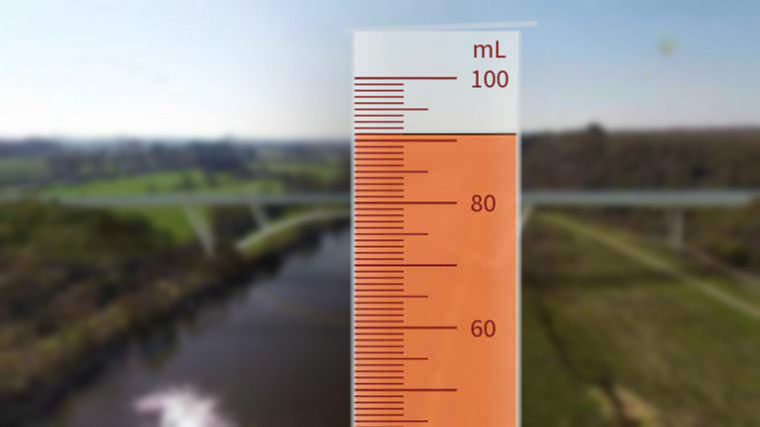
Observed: 91 mL
